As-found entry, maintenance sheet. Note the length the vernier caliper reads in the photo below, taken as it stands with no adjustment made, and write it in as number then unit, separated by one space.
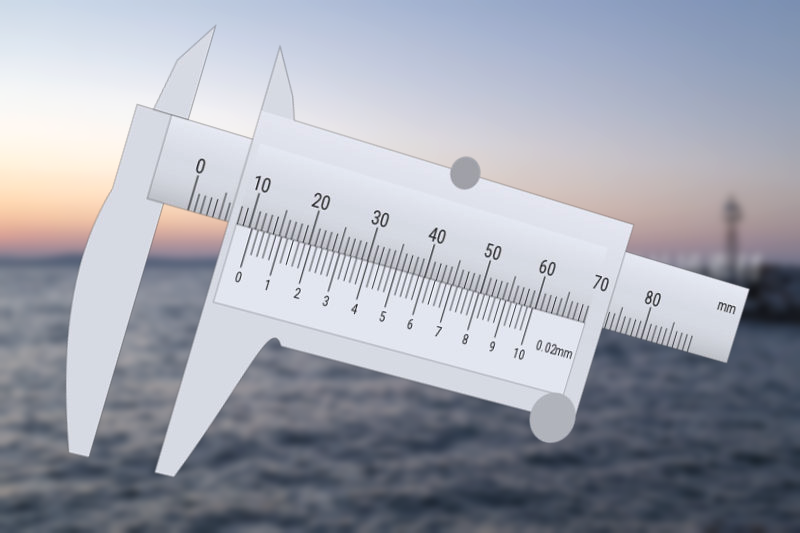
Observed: 10.5 mm
